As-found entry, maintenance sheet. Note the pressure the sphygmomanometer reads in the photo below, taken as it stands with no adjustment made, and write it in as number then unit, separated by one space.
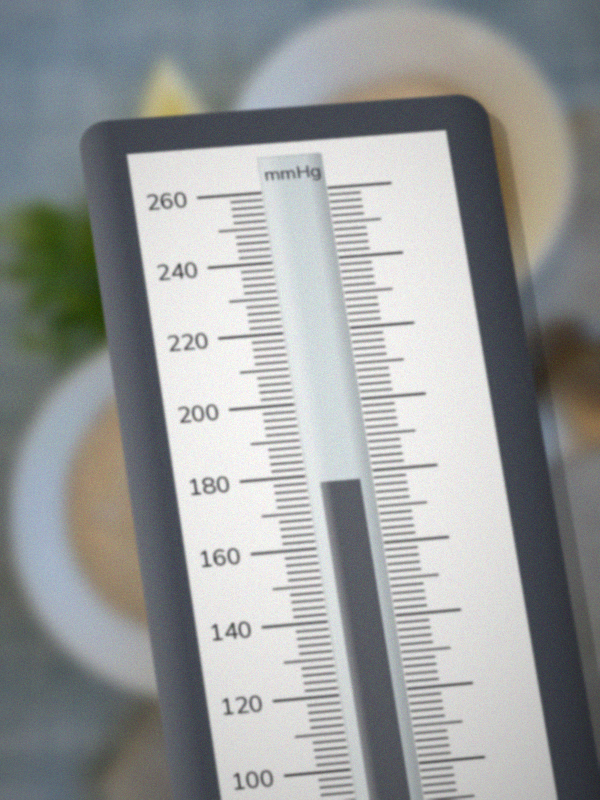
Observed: 178 mmHg
